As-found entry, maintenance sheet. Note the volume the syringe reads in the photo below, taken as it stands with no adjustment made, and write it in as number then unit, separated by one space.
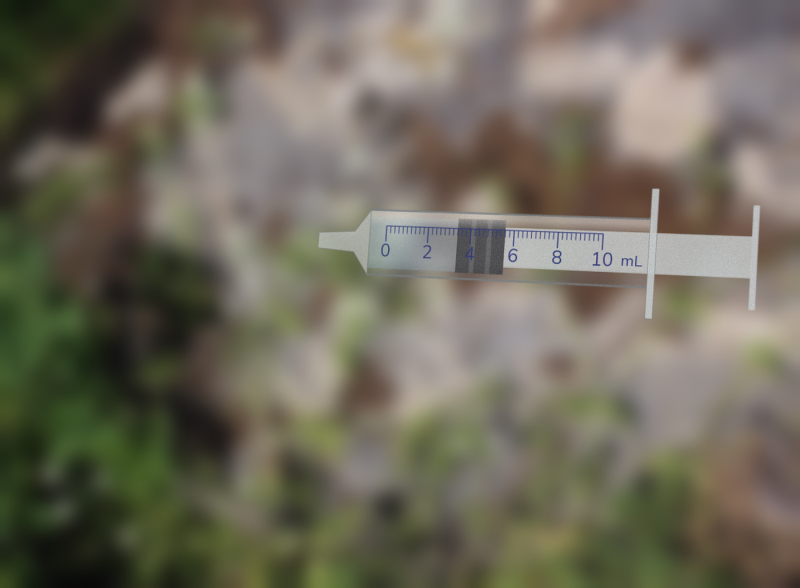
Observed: 3.4 mL
